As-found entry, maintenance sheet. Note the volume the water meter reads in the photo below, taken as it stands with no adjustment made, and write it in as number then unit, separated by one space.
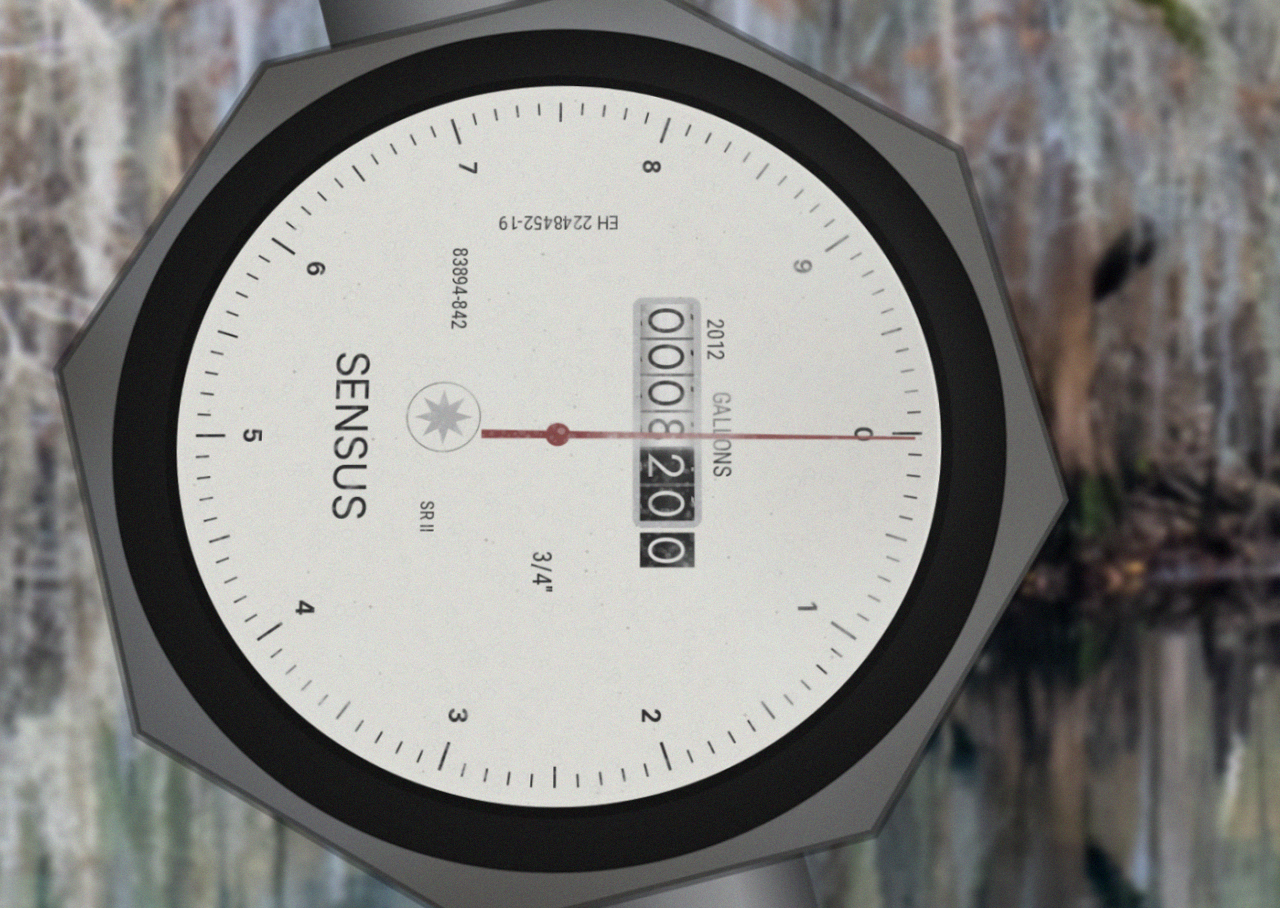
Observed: 8200.0 gal
